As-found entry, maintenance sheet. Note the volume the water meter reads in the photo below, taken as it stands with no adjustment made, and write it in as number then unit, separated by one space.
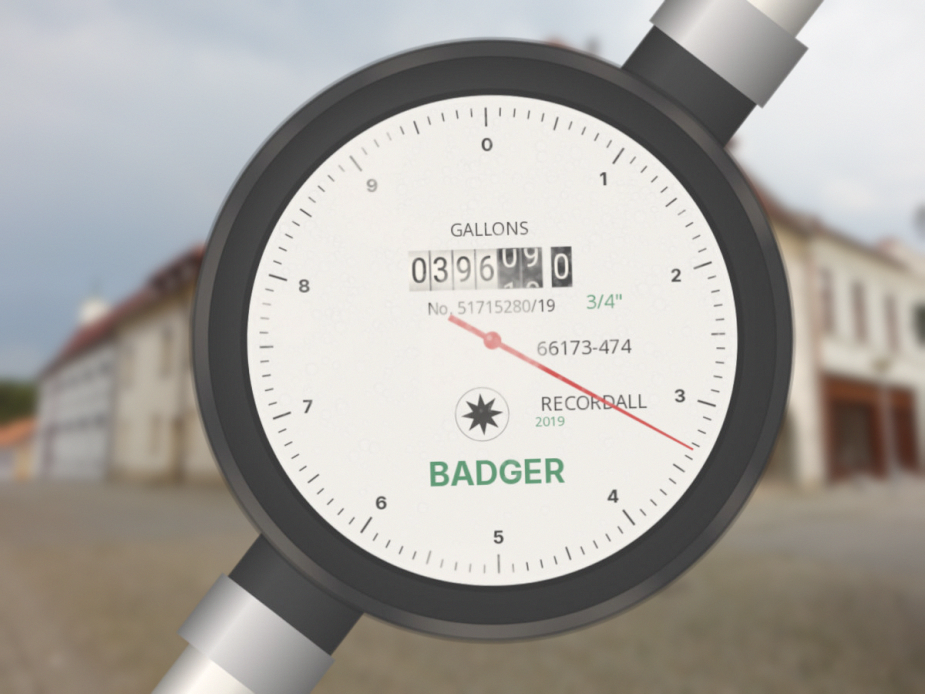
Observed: 396093.3 gal
